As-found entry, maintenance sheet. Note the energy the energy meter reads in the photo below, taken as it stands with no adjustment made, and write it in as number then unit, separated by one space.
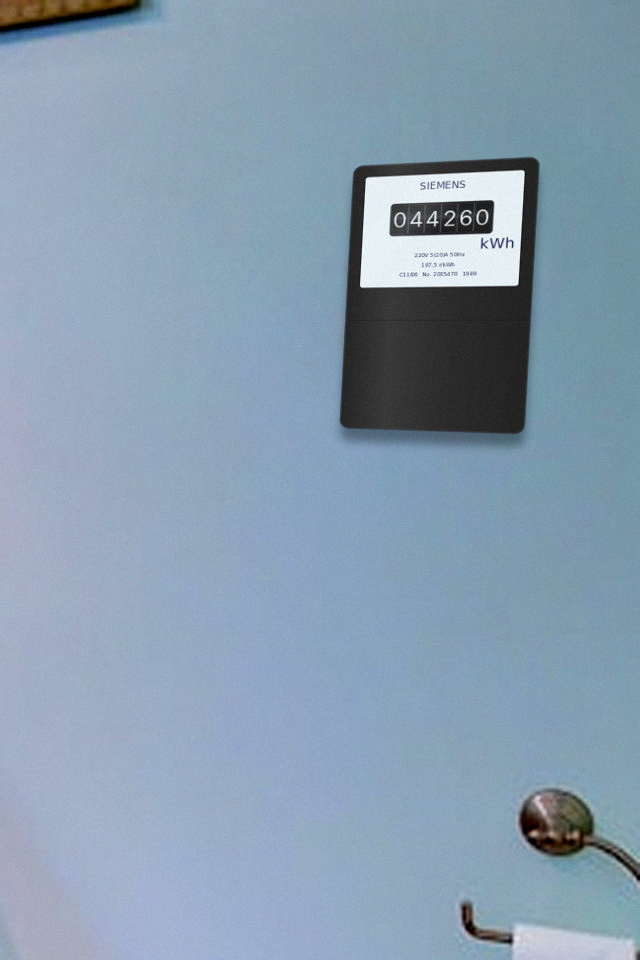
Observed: 44260 kWh
